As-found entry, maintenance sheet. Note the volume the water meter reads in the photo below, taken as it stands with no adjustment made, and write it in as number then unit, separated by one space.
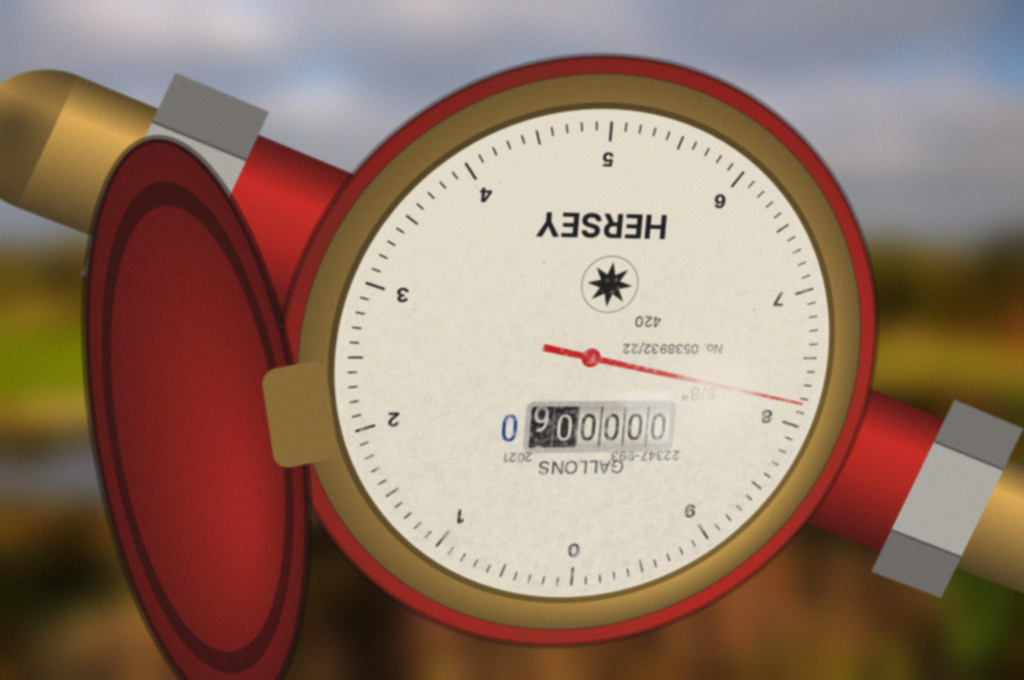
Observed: 57.8 gal
